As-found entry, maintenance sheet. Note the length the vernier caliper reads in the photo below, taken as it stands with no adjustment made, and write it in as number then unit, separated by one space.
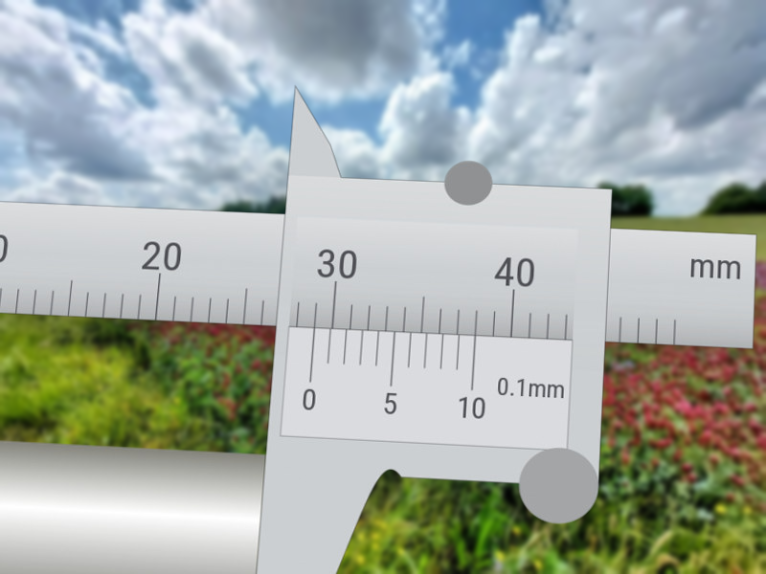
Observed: 29.0 mm
